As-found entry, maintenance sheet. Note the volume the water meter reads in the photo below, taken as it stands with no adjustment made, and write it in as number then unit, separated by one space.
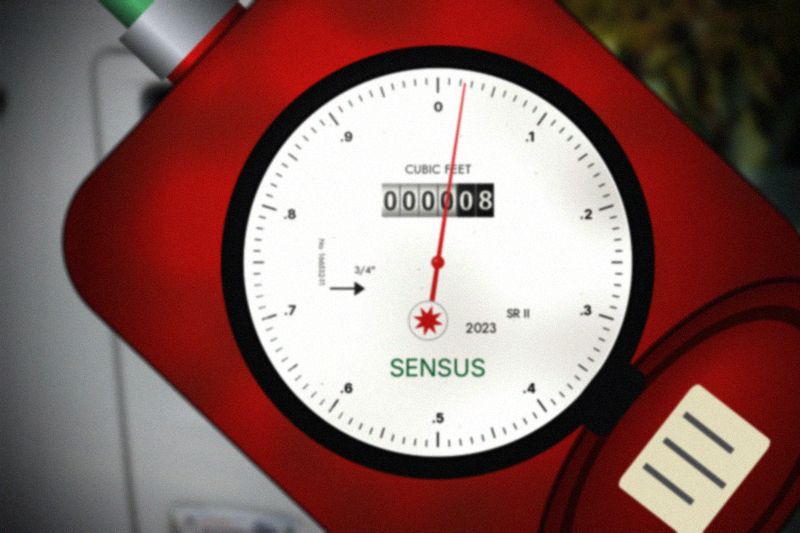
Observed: 8.02 ft³
